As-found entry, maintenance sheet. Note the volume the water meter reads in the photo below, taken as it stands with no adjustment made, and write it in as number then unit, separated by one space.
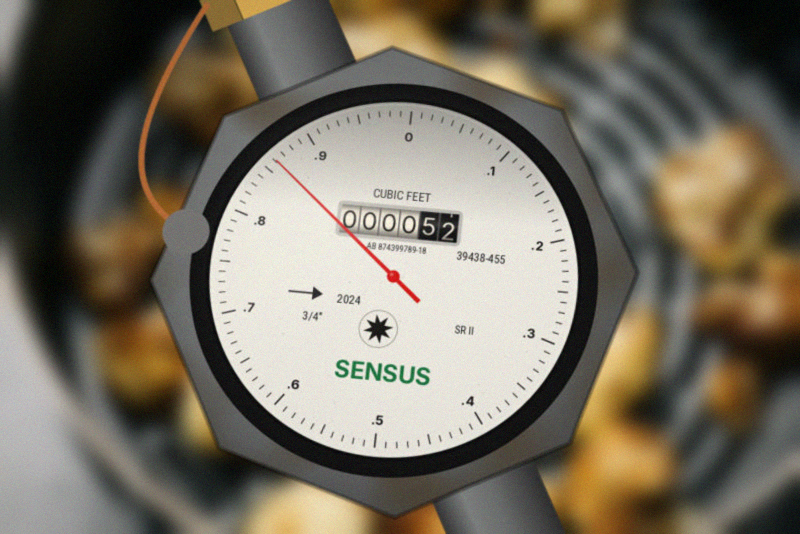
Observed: 51.86 ft³
